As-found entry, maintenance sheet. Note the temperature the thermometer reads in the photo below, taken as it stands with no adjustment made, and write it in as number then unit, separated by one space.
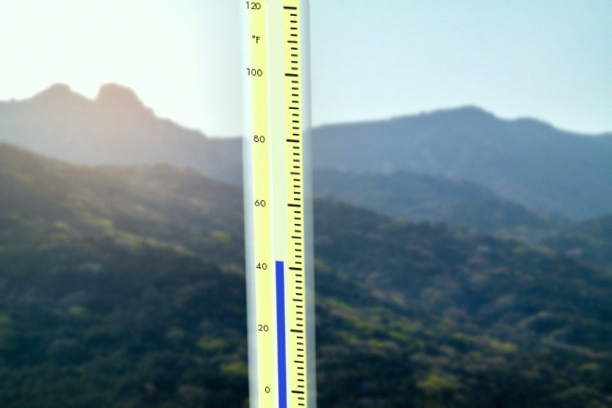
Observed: 42 °F
